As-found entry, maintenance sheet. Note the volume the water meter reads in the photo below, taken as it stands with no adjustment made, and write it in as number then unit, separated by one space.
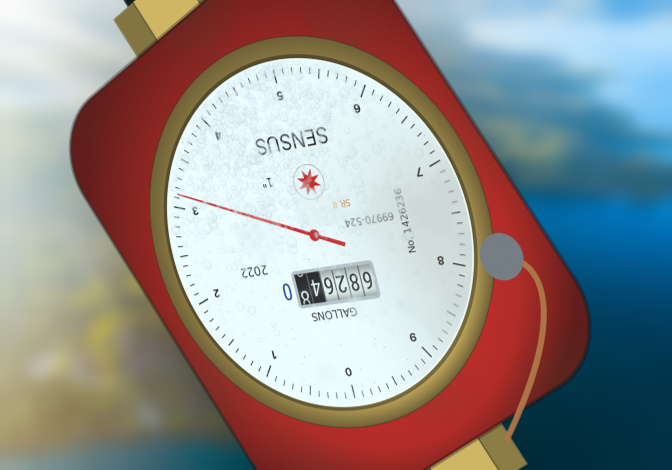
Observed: 6826483.1 gal
